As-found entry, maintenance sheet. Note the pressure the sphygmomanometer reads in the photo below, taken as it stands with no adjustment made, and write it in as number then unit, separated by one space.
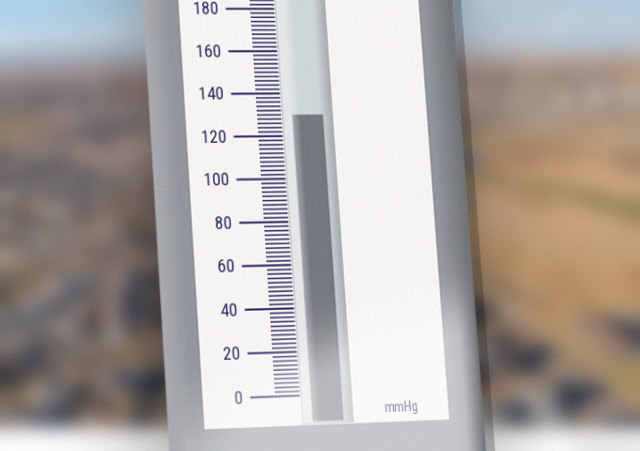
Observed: 130 mmHg
